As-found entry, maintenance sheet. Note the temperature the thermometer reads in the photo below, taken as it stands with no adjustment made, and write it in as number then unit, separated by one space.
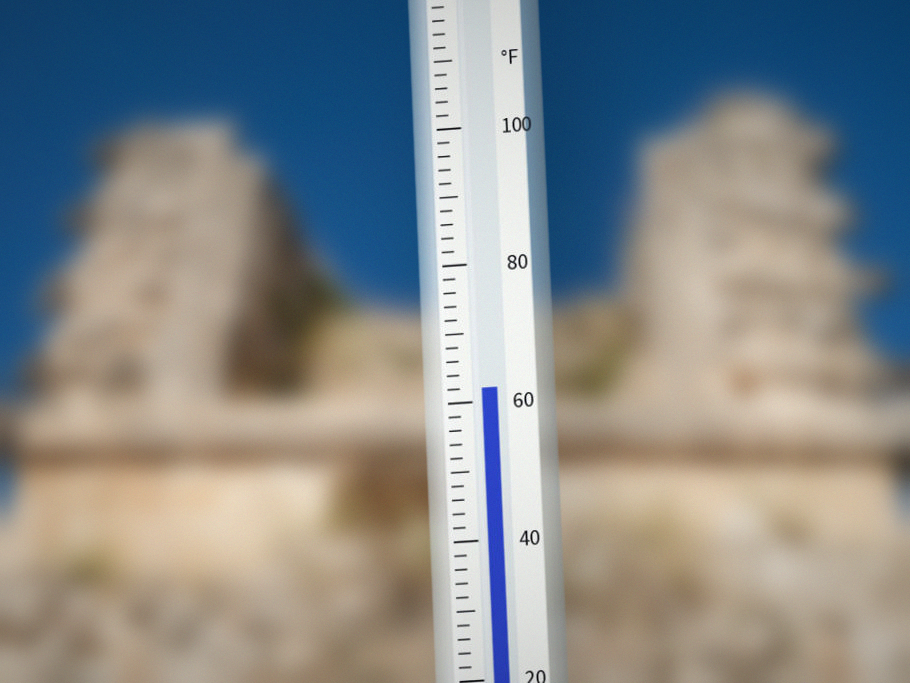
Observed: 62 °F
